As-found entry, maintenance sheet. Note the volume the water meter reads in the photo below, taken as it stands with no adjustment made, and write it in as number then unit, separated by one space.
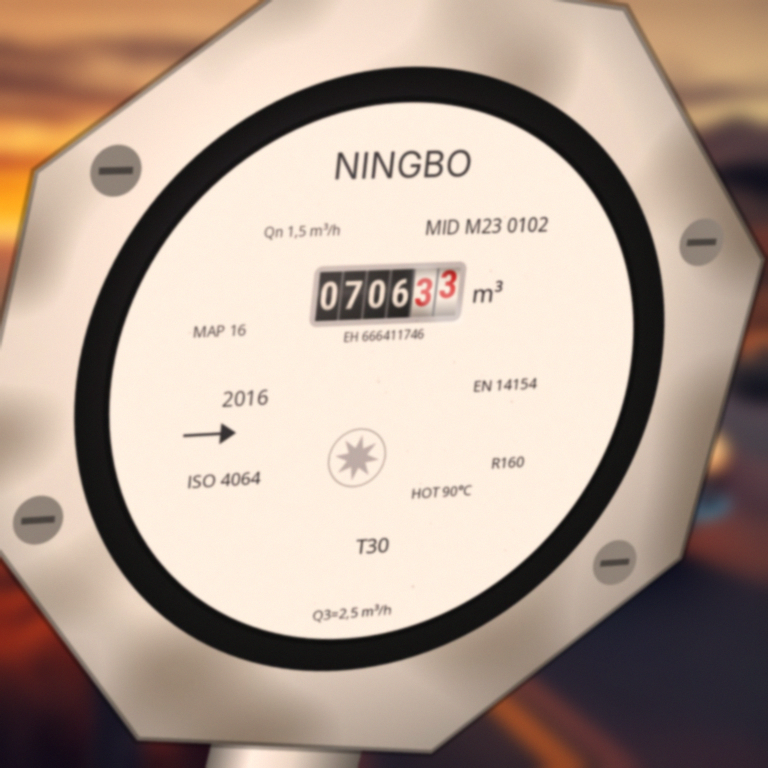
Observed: 706.33 m³
